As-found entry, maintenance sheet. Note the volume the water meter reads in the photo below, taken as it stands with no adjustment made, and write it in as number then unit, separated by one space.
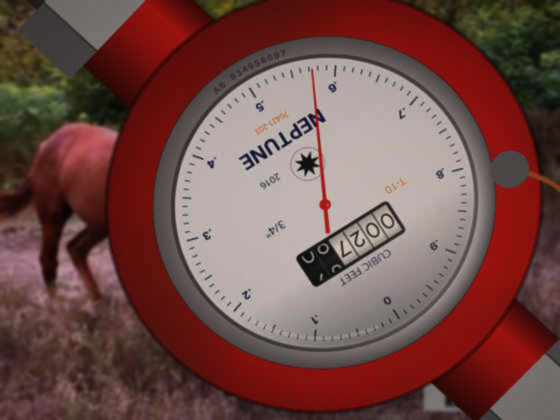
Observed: 2789.57 ft³
